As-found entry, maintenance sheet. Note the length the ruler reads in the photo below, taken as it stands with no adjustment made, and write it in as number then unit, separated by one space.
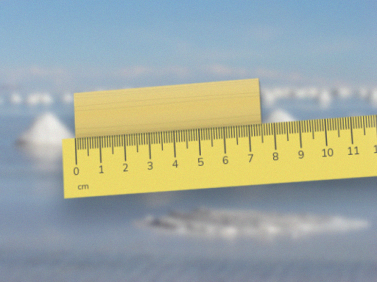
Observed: 7.5 cm
